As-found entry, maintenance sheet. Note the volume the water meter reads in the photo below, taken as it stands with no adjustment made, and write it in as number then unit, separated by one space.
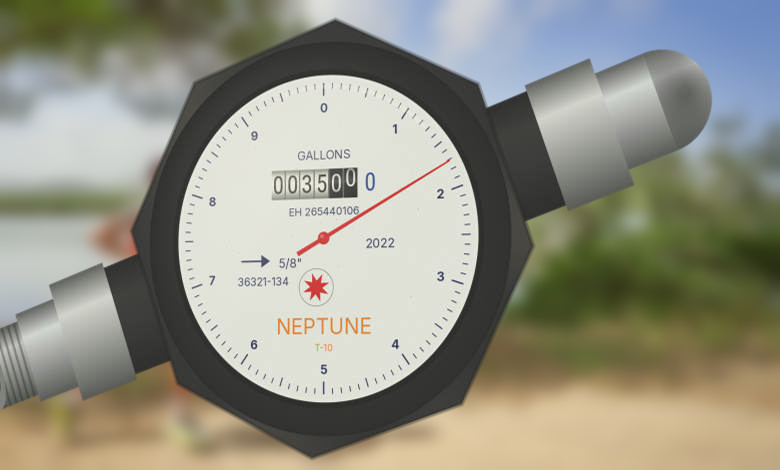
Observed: 35001.7 gal
